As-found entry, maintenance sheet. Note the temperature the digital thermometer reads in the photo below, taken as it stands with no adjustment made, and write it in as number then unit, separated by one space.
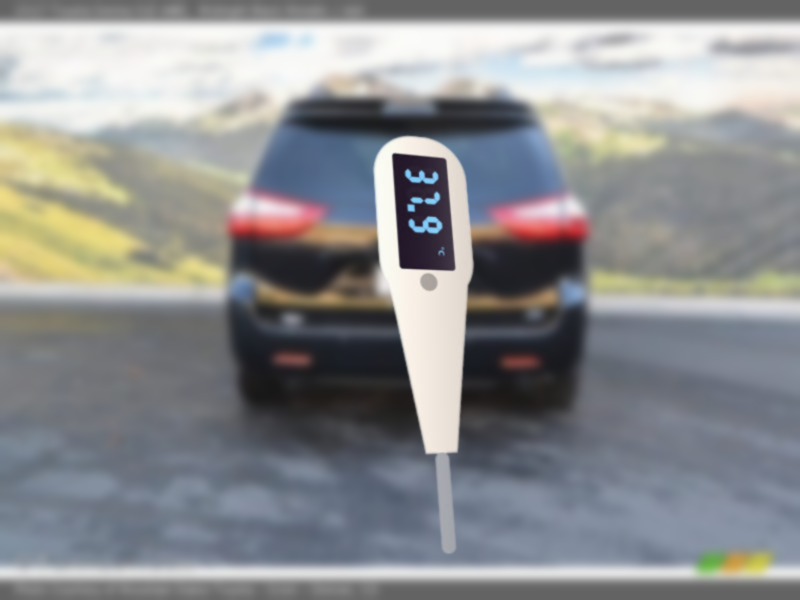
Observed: 37.9 °C
